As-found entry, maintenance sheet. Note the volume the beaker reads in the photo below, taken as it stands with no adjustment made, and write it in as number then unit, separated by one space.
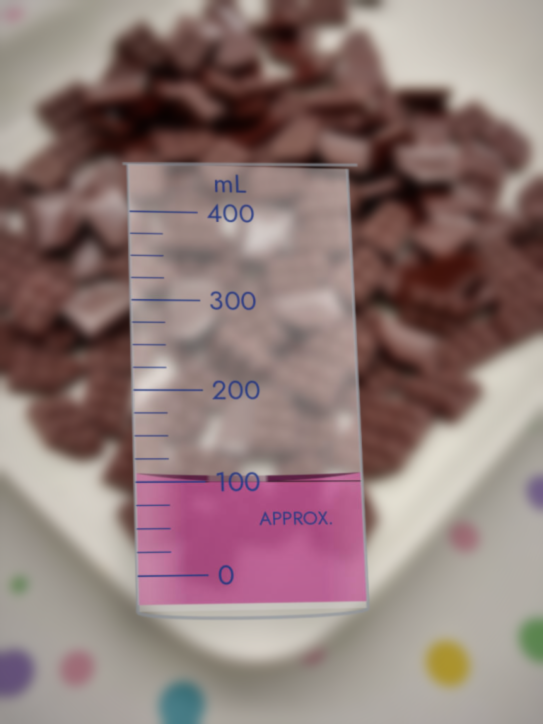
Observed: 100 mL
